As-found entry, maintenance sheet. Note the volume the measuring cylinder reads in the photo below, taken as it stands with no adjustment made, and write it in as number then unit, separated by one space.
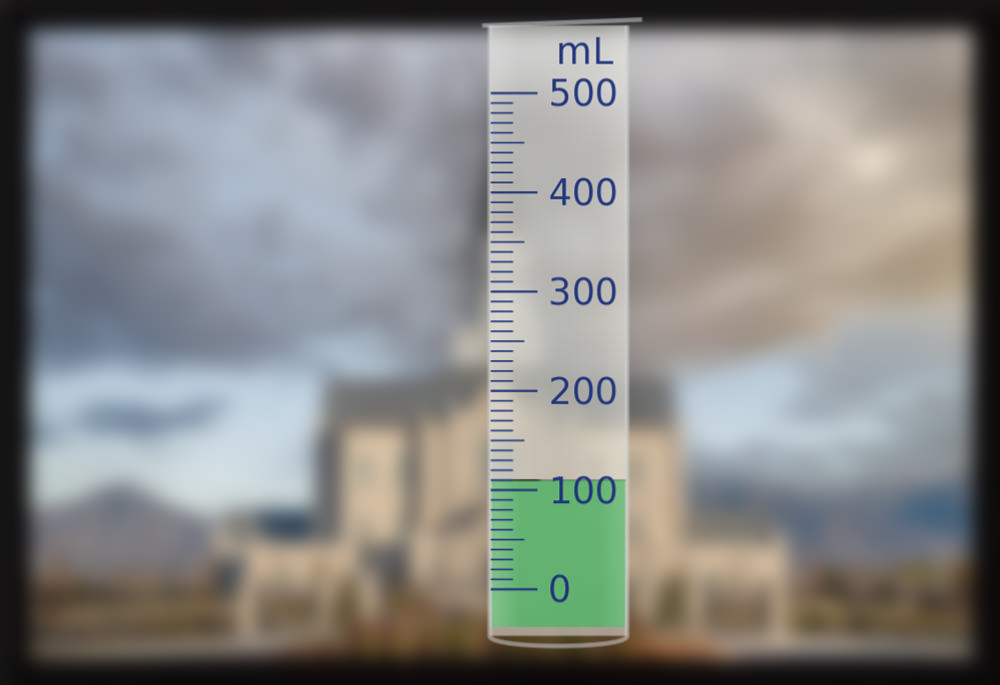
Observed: 110 mL
